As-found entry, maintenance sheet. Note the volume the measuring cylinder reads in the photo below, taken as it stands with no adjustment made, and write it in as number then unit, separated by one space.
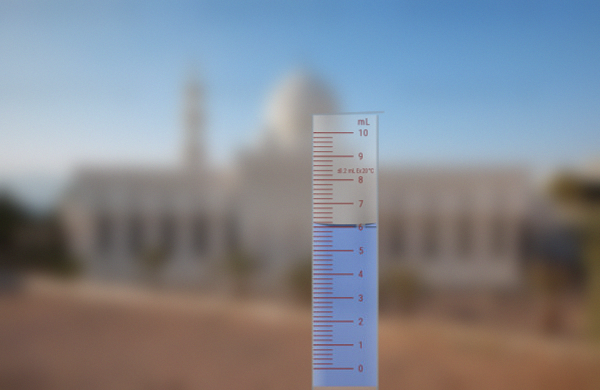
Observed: 6 mL
